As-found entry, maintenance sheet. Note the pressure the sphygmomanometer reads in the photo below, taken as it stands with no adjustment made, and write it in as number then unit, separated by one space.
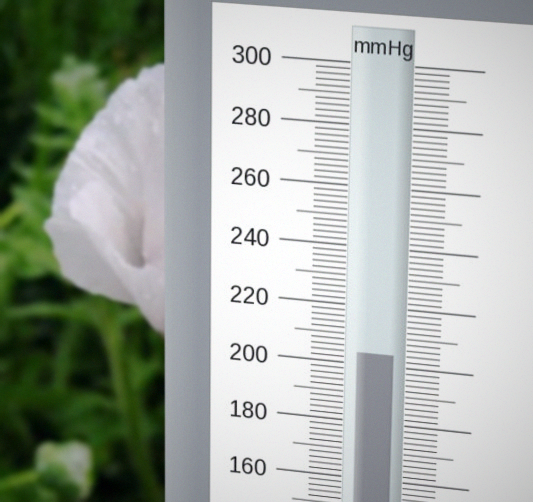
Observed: 204 mmHg
